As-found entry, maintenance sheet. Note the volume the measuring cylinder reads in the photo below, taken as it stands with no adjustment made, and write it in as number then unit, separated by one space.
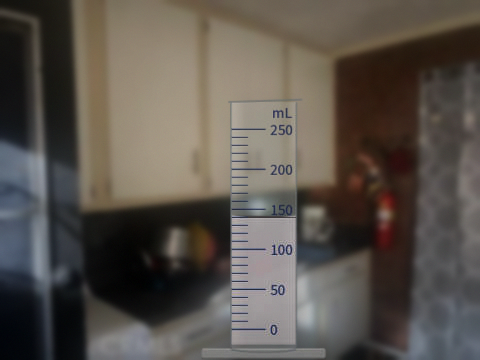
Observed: 140 mL
